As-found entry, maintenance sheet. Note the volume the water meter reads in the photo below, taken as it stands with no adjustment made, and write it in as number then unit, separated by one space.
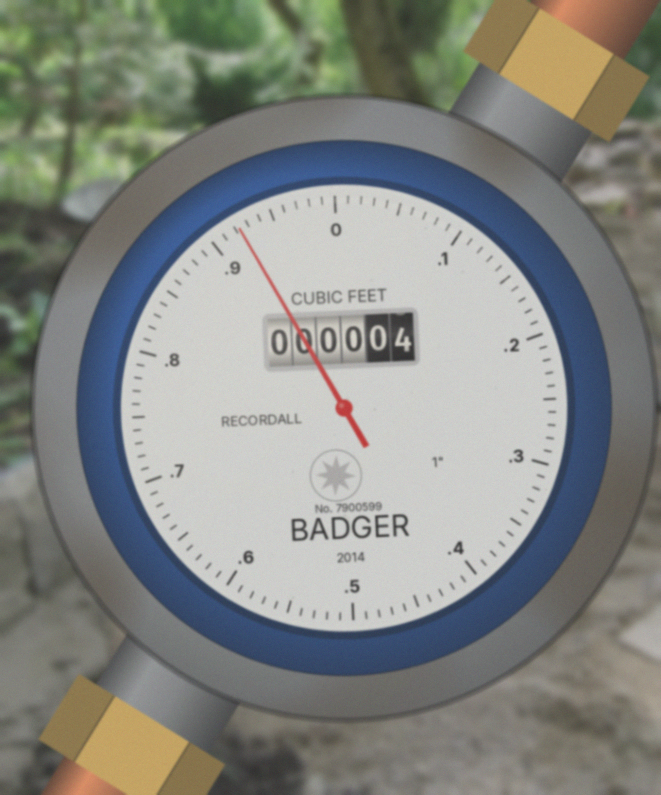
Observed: 3.92 ft³
